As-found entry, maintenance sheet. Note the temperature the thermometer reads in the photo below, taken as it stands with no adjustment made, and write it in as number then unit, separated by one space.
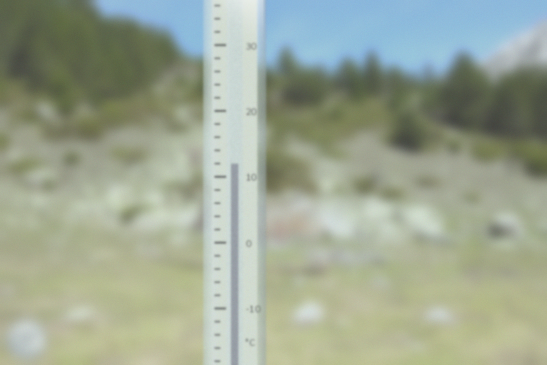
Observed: 12 °C
